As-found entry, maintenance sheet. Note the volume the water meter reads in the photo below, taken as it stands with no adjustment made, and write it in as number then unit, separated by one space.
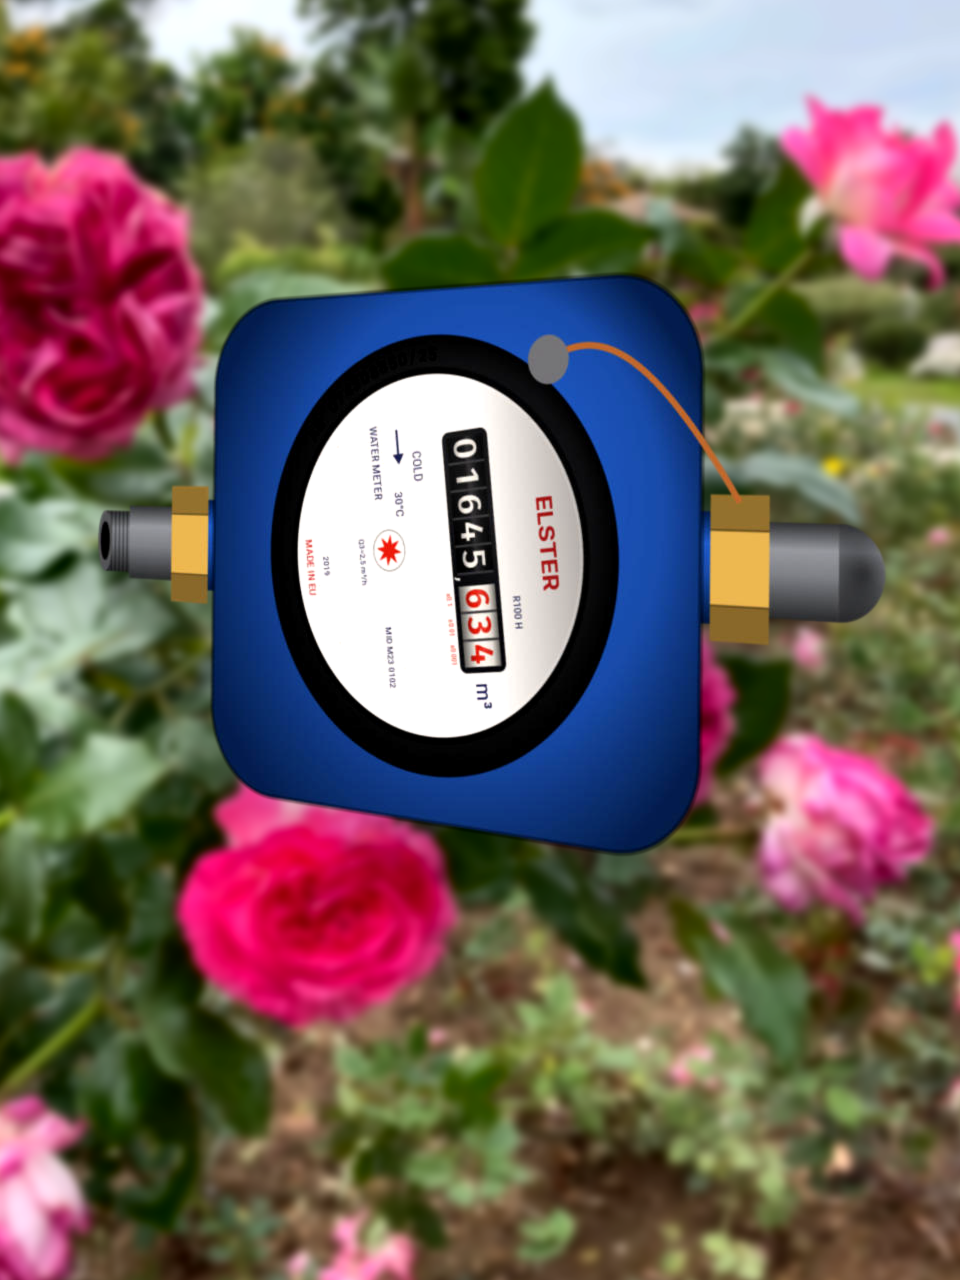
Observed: 1645.634 m³
